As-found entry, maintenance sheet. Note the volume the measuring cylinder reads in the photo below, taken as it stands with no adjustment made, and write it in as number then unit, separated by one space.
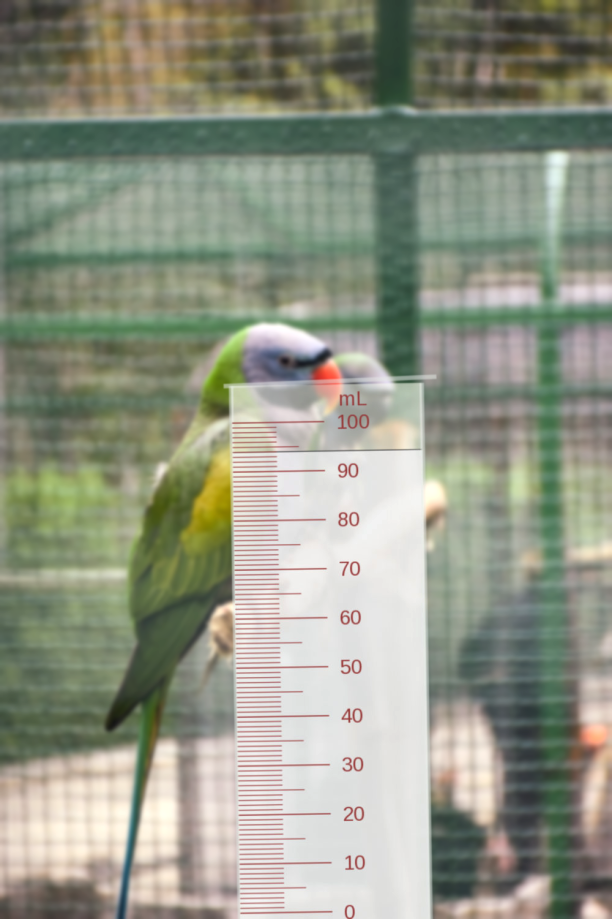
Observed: 94 mL
